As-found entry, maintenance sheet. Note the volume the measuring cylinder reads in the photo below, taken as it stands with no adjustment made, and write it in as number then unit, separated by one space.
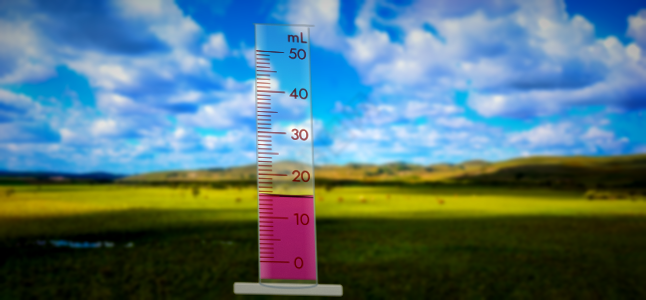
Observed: 15 mL
